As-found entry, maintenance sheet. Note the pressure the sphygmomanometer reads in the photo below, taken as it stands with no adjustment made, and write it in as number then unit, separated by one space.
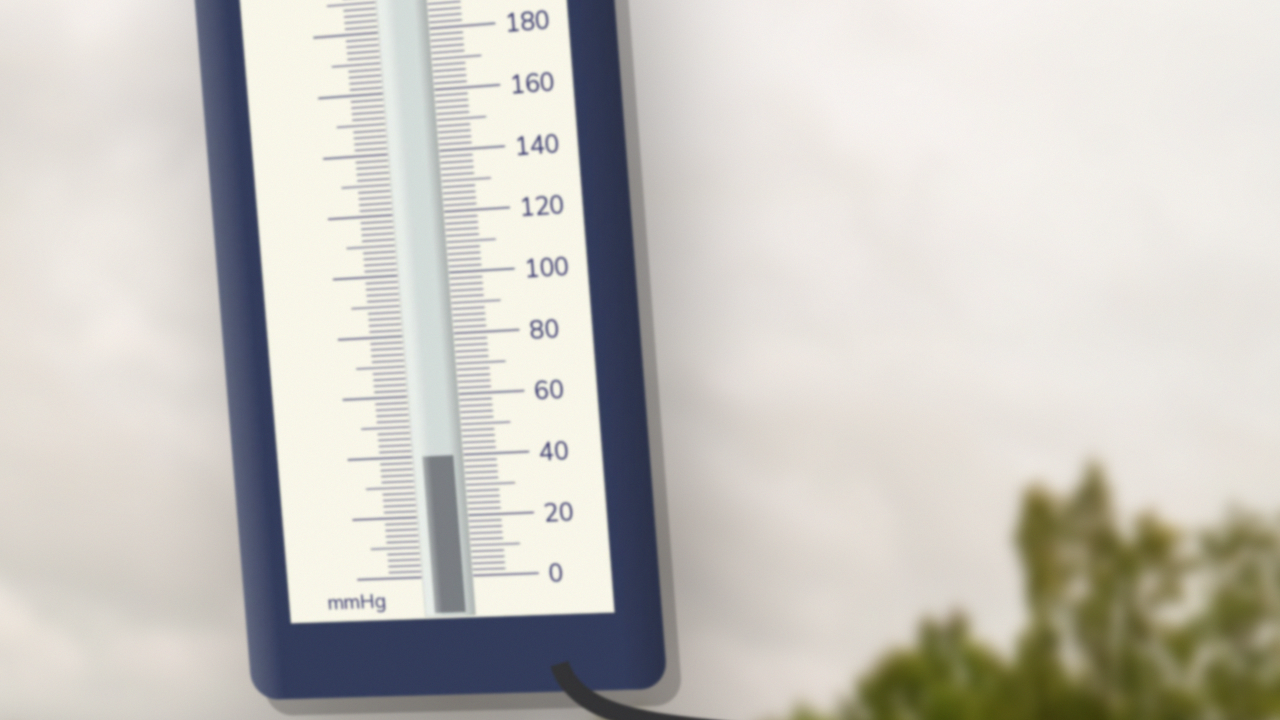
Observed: 40 mmHg
